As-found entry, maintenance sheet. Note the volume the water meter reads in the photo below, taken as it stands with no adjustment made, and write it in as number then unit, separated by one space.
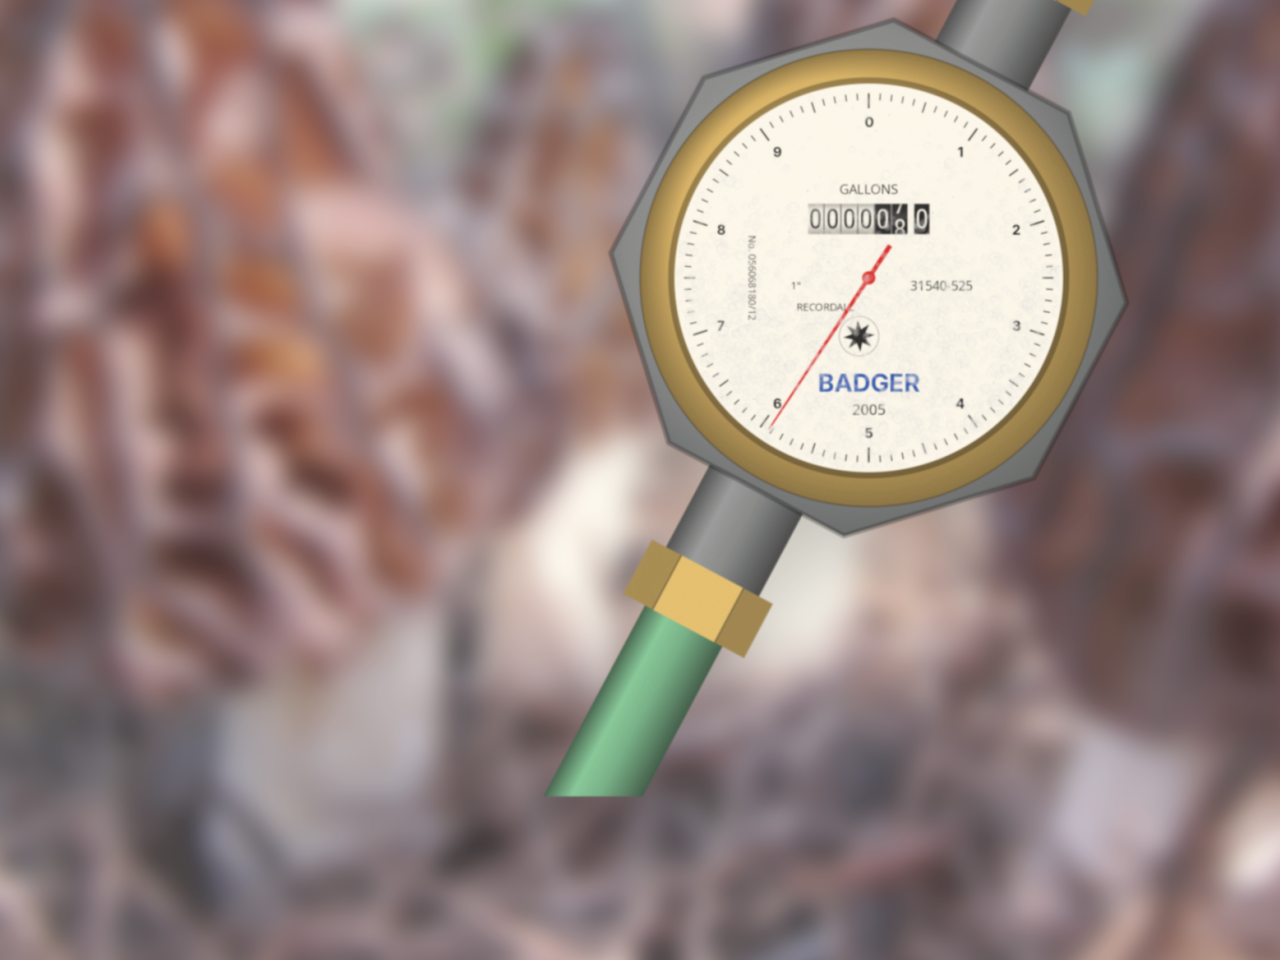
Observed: 75.9 gal
